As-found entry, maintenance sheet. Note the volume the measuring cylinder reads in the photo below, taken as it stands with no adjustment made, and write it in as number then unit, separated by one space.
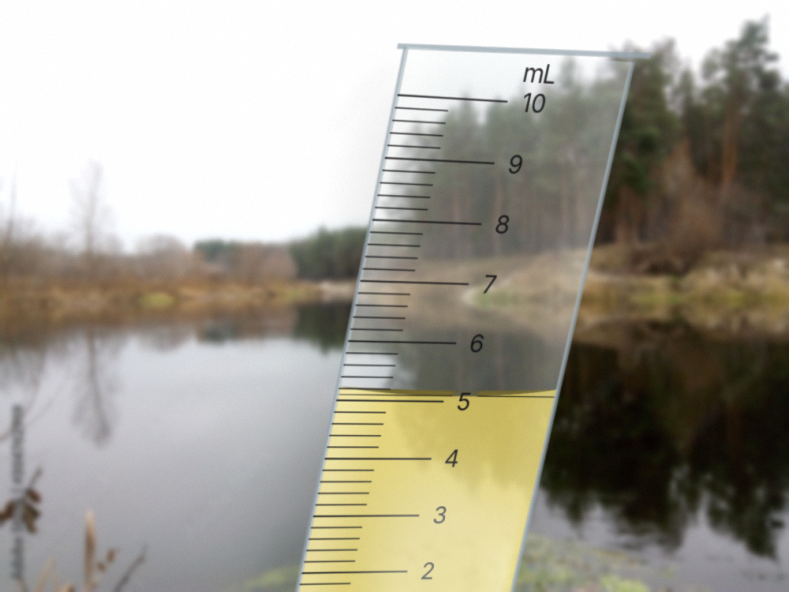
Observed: 5.1 mL
